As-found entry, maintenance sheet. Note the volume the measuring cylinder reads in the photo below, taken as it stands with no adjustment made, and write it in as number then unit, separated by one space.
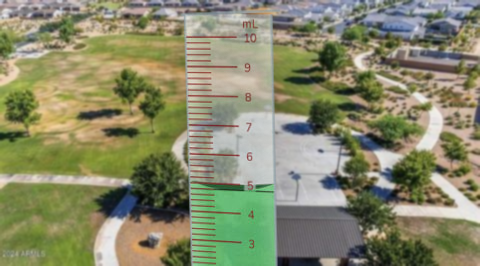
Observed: 4.8 mL
